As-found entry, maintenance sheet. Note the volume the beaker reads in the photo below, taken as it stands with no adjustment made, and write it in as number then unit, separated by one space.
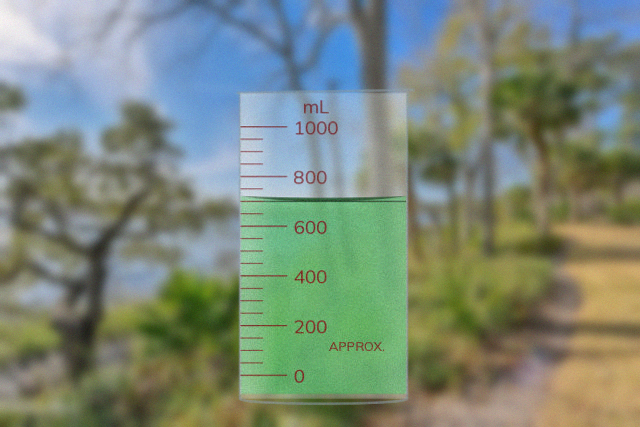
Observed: 700 mL
